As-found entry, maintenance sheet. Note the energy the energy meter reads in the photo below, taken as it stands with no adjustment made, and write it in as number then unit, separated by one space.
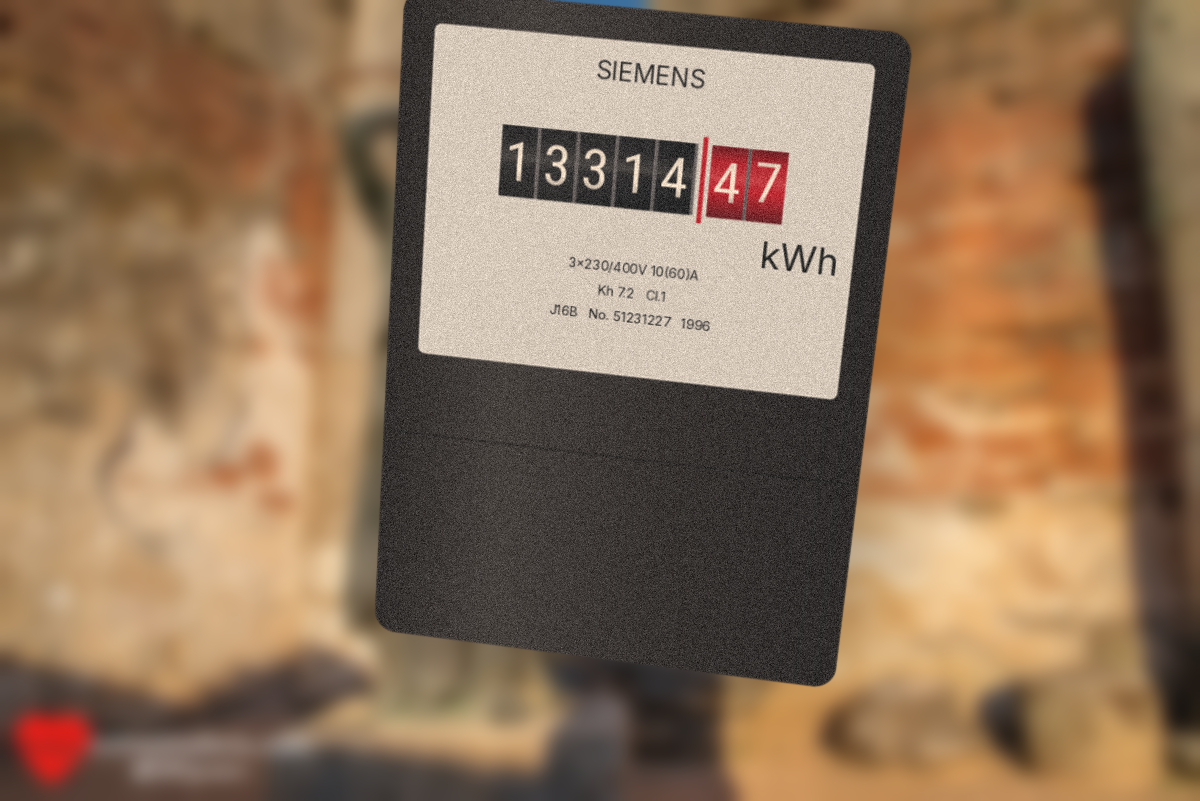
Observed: 13314.47 kWh
